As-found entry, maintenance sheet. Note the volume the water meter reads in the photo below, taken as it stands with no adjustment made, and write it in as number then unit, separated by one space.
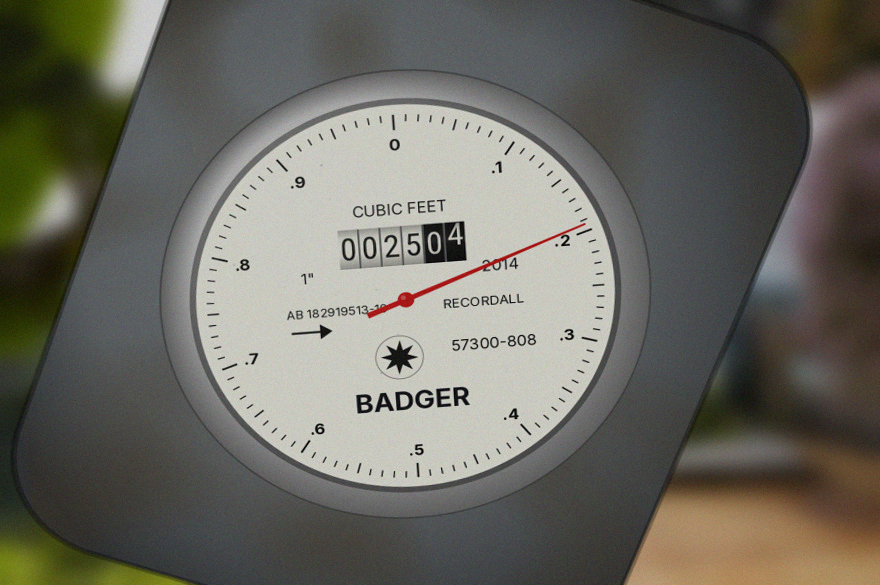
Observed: 2504.19 ft³
